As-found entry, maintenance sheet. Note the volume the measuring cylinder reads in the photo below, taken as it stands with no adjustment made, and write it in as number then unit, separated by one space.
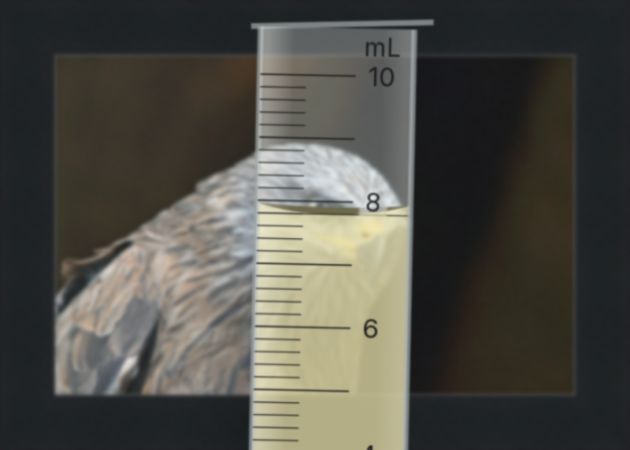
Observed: 7.8 mL
